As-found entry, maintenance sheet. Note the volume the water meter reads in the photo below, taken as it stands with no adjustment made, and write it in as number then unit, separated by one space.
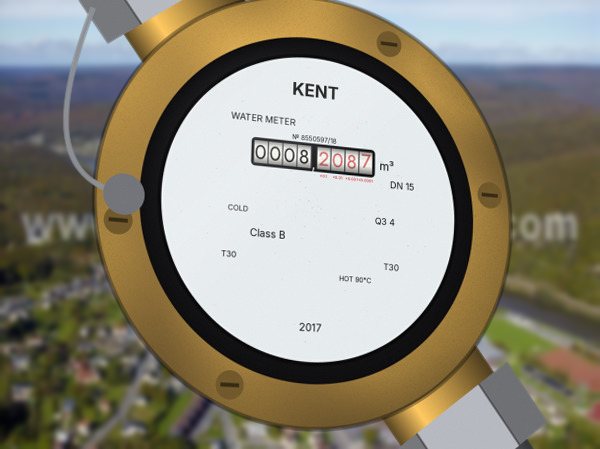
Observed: 8.2087 m³
